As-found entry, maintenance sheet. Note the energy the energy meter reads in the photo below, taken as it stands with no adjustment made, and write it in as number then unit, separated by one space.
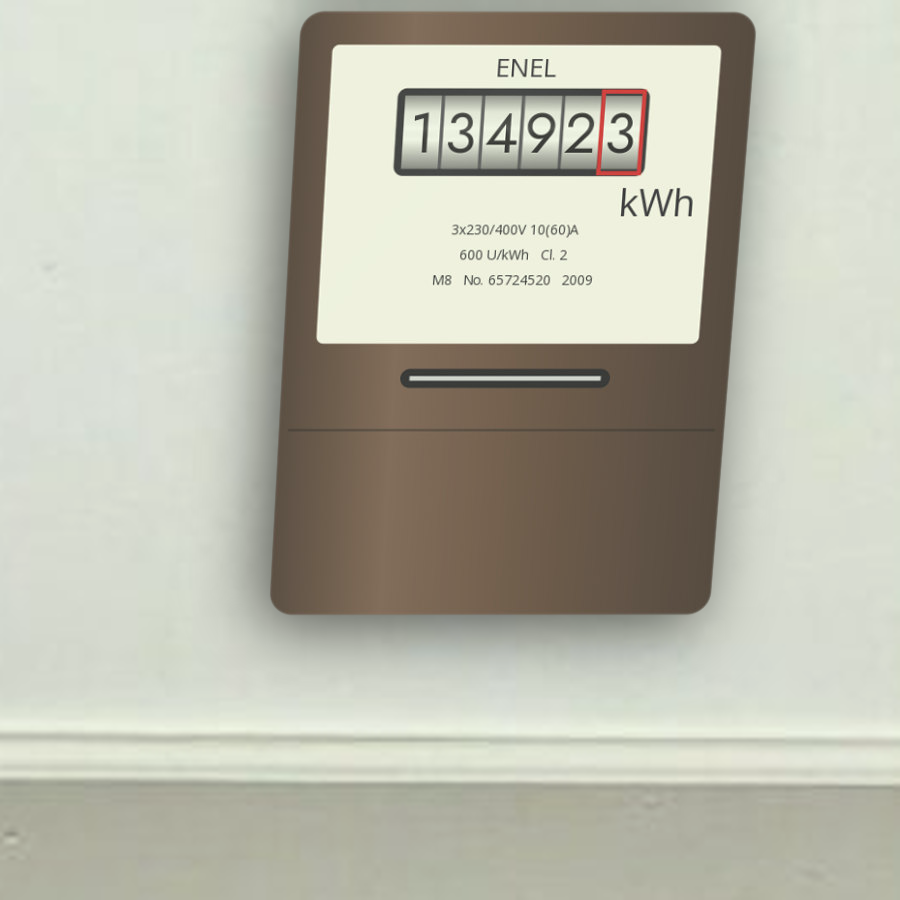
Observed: 13492.3 kWh
